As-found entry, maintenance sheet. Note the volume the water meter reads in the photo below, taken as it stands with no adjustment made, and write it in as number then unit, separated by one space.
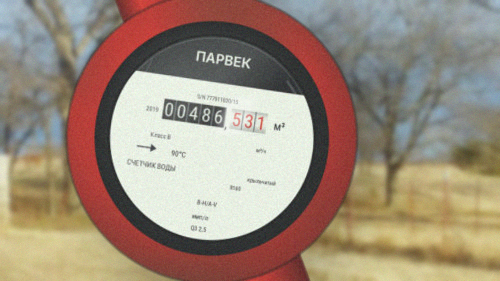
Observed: 486.531 m³
